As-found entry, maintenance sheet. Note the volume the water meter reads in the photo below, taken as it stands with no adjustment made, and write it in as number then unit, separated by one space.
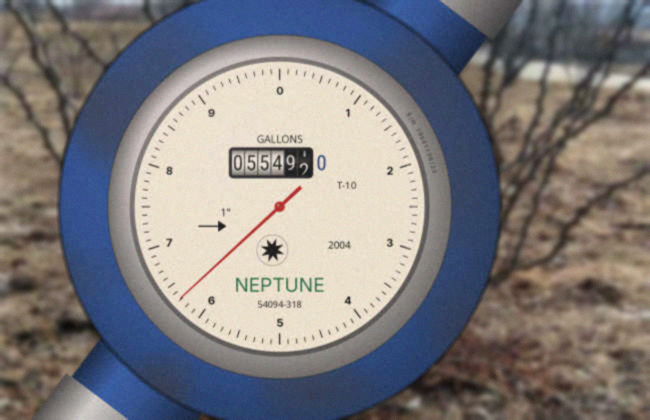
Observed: 554916.3 gal
